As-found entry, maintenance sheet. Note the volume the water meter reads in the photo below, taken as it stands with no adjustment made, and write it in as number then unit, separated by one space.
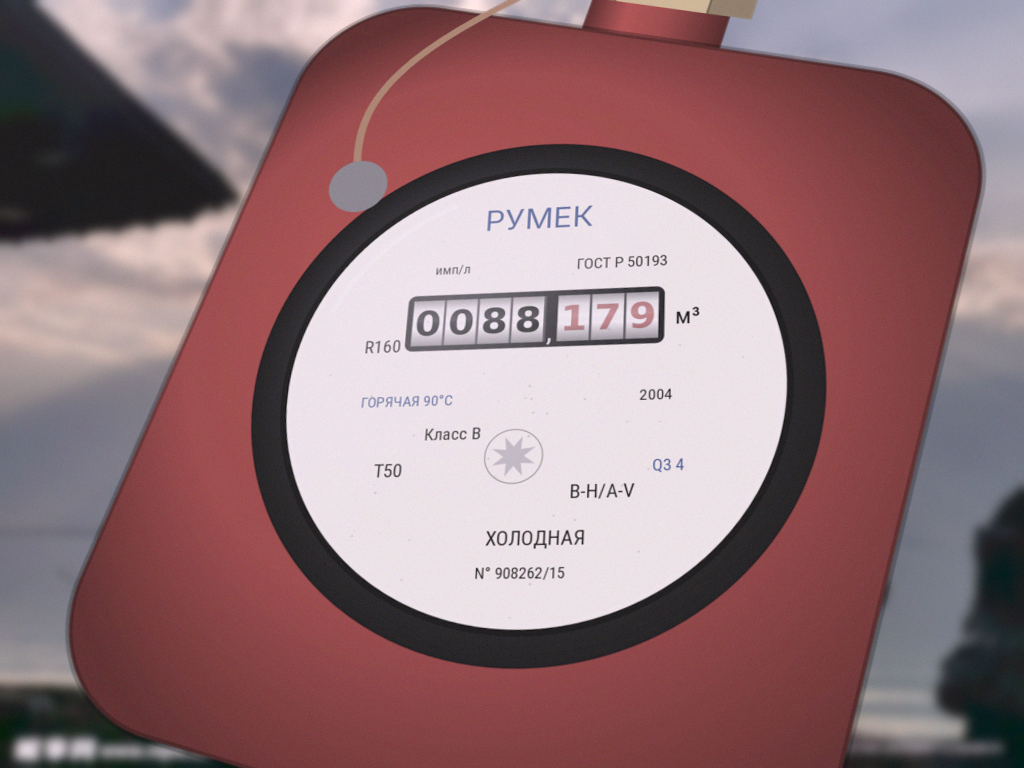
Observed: 88.179 m³
